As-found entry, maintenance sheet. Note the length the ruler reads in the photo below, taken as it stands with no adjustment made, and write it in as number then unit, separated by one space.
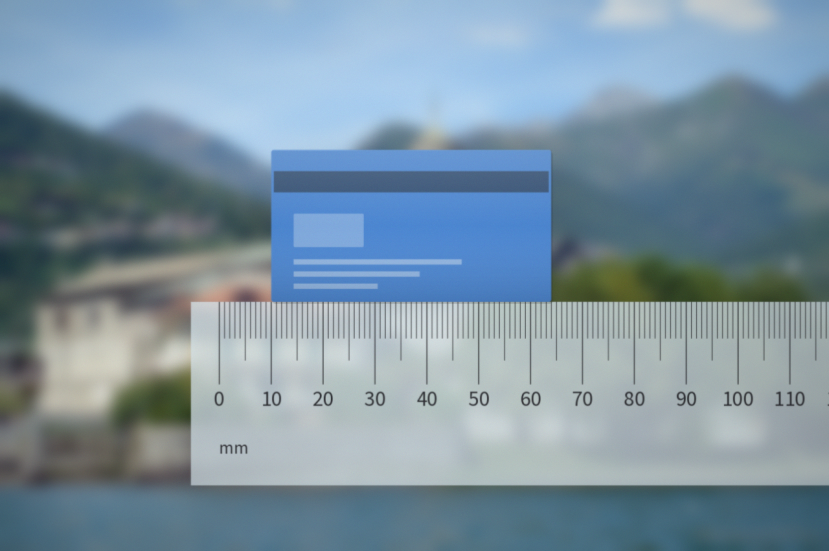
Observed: 54 mm
